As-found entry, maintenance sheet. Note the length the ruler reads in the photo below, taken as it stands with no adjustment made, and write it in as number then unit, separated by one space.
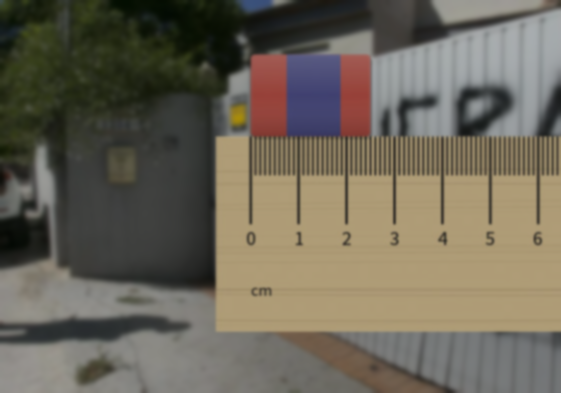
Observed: 2.5 cm
